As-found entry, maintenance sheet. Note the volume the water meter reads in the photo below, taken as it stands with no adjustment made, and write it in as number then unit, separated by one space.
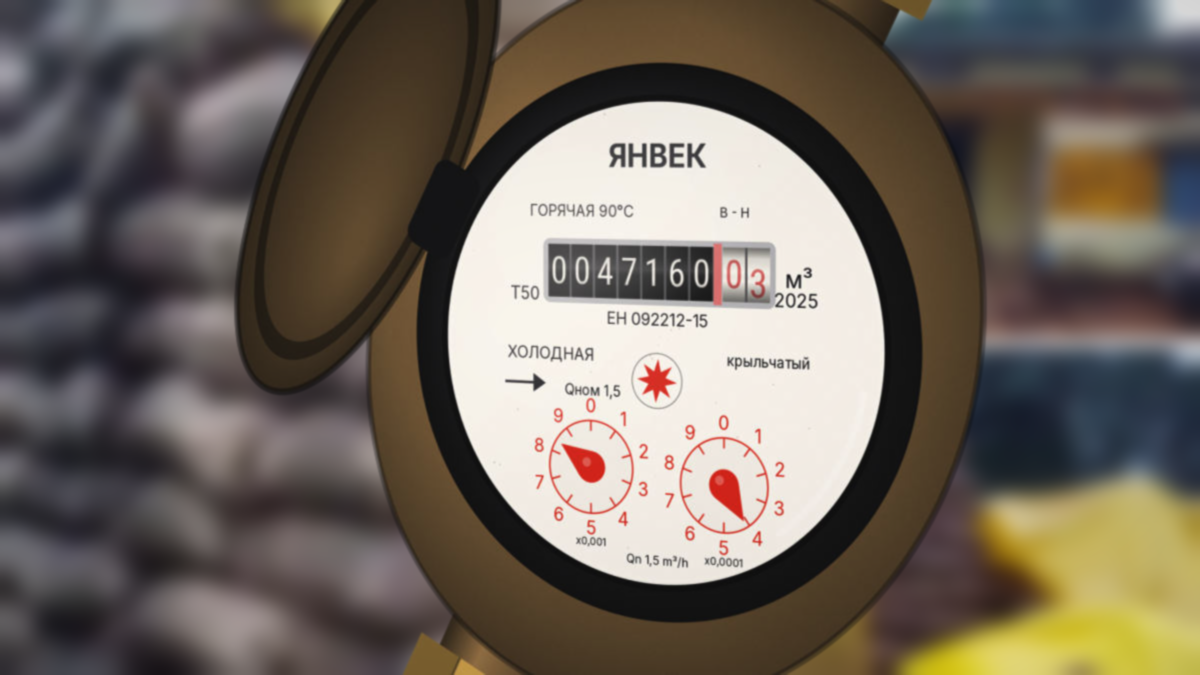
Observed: 47160.0284 m³
